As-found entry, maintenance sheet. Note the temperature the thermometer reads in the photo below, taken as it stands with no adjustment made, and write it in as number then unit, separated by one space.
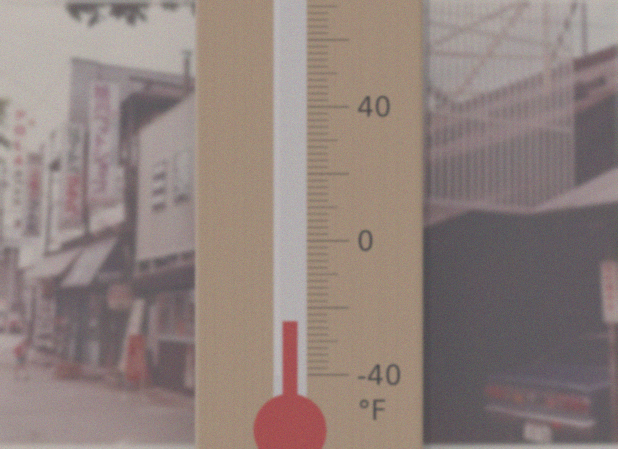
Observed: -24 °F
